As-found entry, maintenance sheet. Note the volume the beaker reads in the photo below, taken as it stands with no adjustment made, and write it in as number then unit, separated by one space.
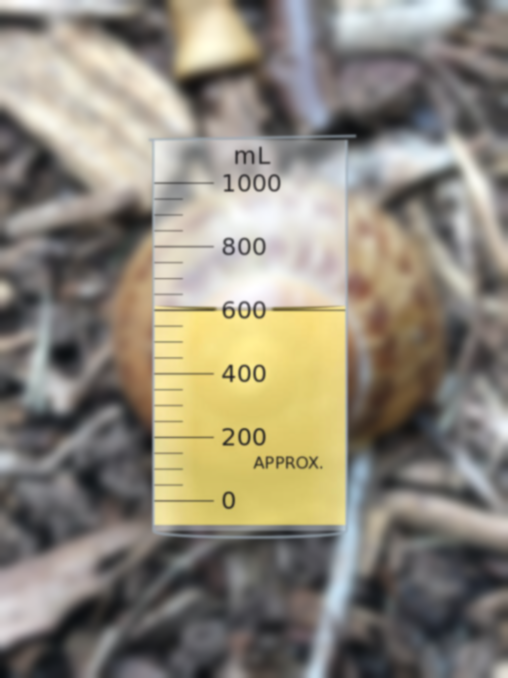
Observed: 600 mL
